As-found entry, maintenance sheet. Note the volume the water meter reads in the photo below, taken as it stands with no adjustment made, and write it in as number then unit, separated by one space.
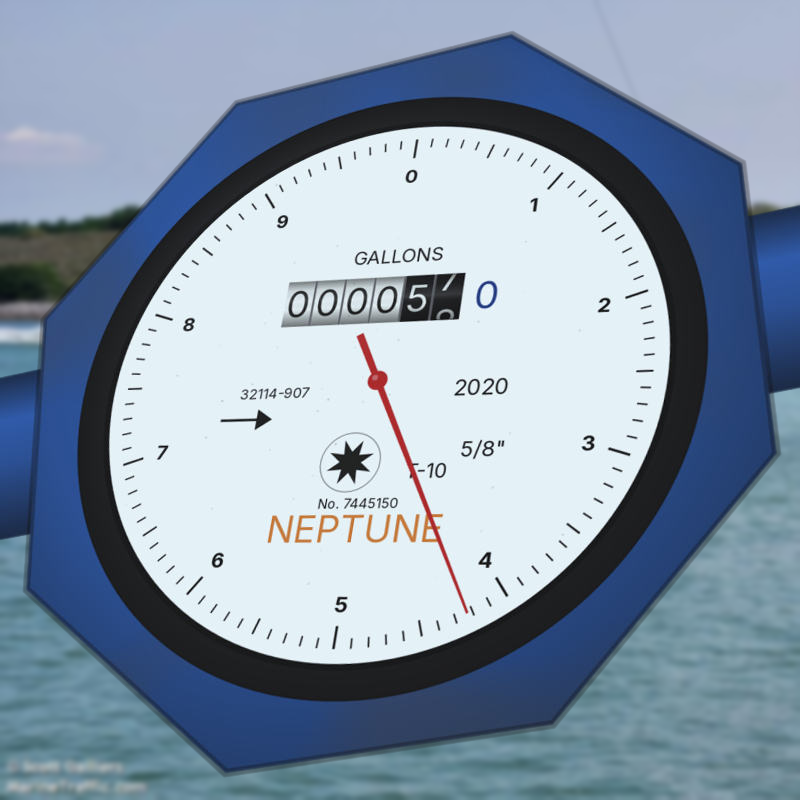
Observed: 574.2 gal
